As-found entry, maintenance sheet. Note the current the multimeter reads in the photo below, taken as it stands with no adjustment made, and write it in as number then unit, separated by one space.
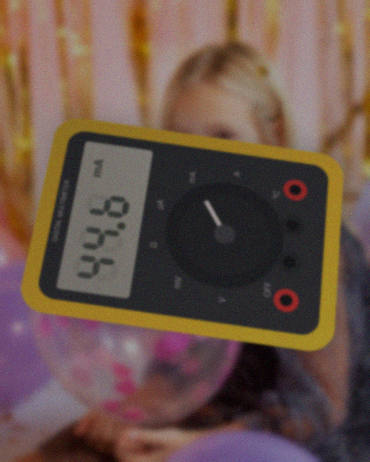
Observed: 44.6 mA
